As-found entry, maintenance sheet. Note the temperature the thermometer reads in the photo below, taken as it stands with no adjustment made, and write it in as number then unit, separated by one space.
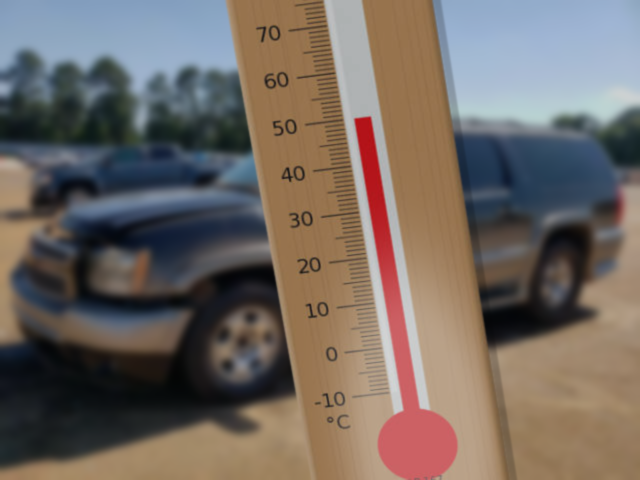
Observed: 50 °C
